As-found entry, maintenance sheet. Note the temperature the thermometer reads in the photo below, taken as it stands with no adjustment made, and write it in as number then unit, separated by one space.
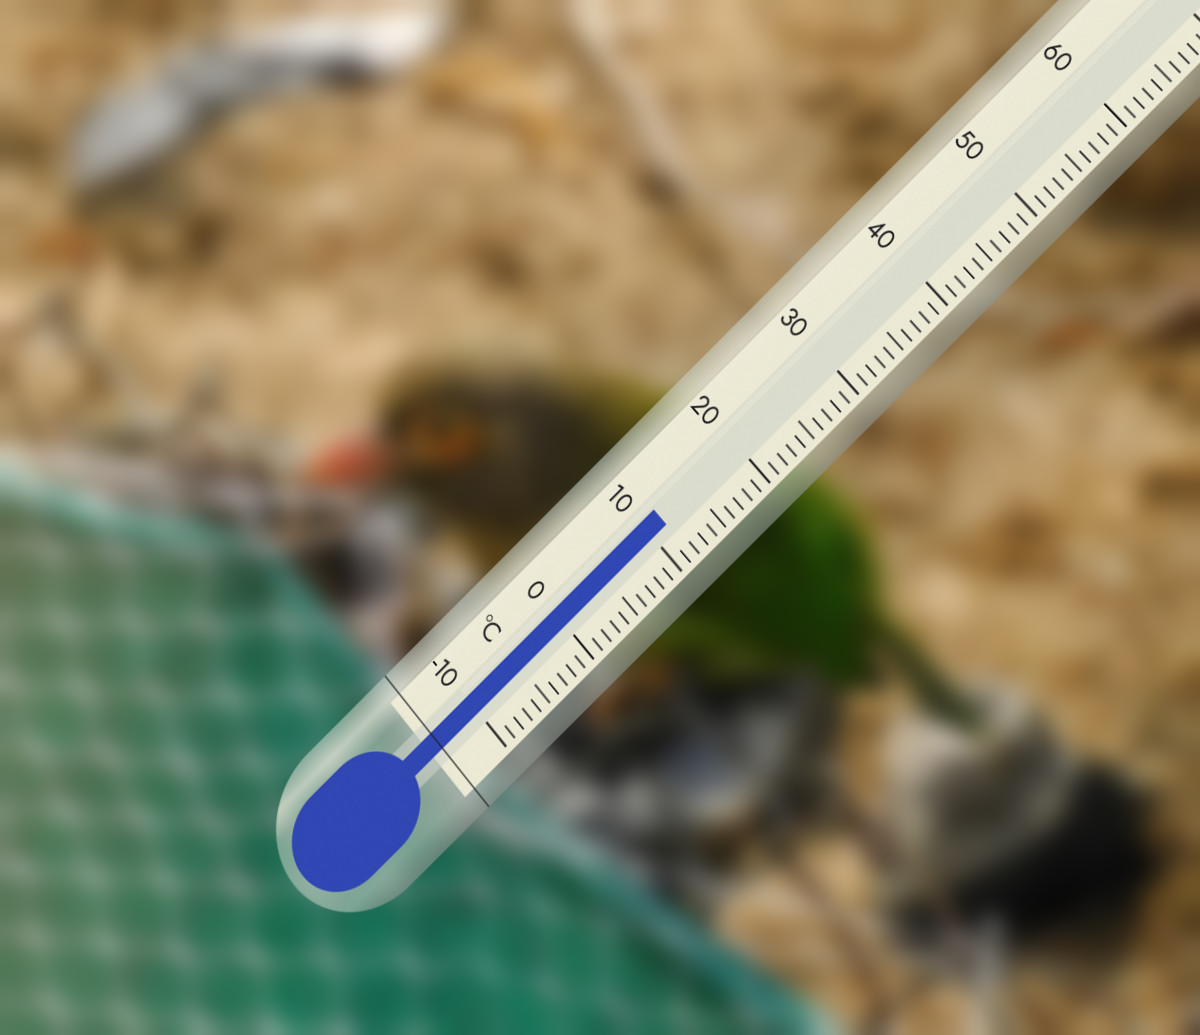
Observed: 11.5 °C
